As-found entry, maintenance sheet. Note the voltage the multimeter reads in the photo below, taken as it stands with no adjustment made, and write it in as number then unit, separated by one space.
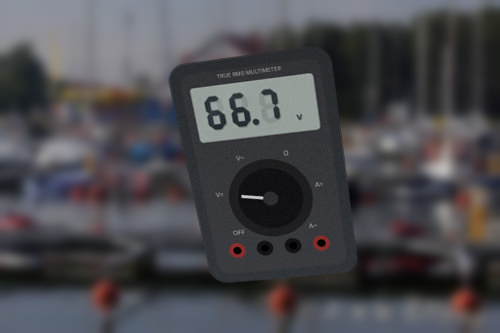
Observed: 66.7 V
